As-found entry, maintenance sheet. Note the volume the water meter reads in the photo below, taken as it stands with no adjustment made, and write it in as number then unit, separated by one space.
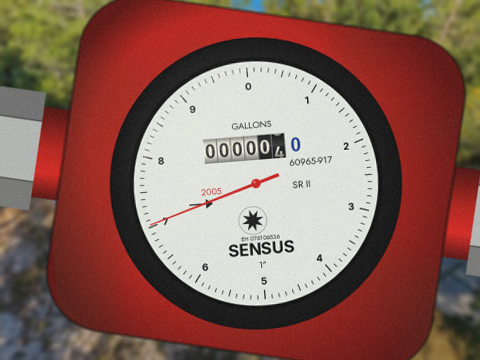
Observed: 37.0 gal
